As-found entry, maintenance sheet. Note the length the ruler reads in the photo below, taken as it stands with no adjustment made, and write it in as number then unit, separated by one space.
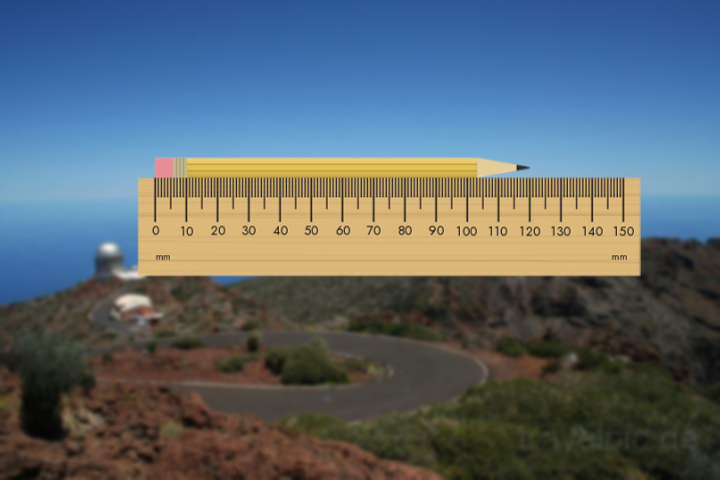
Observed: 120 mm
